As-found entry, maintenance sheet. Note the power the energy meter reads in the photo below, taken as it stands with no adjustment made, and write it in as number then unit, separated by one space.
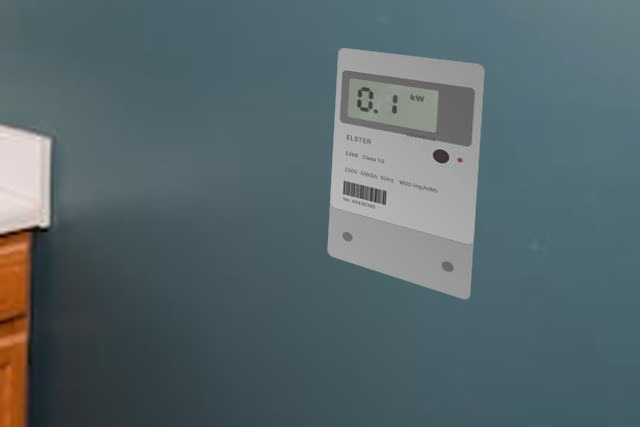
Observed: 0.1 kW
